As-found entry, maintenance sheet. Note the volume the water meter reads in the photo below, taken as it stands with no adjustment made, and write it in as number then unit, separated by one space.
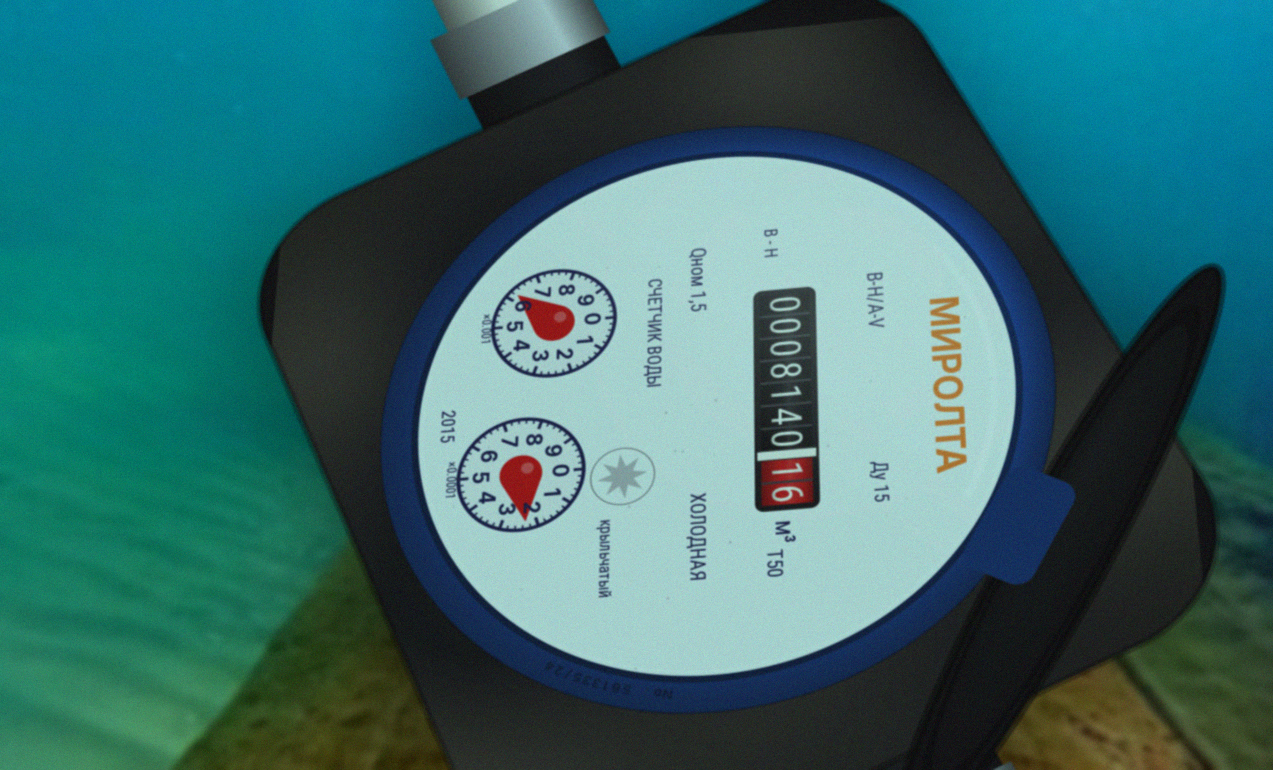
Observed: 8140.1662 m³
